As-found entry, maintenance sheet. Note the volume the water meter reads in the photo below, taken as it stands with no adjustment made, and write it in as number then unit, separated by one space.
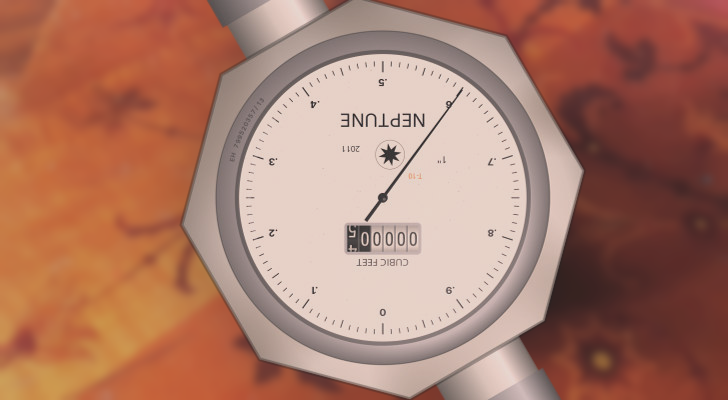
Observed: 4.60 ft³
